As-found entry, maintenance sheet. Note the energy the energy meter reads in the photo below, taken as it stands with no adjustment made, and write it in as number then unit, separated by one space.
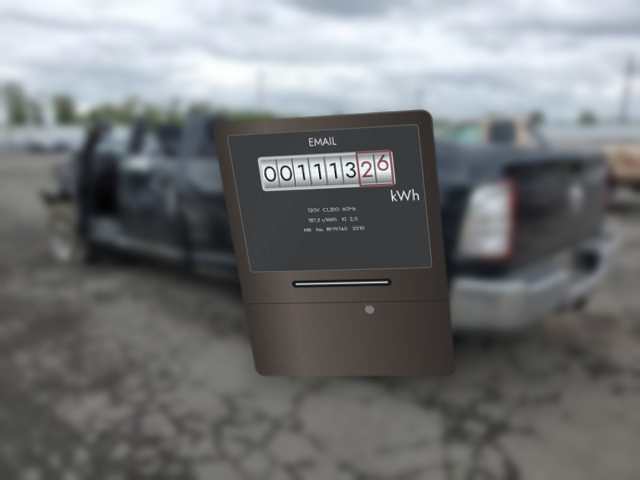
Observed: 1113.26 kWh
